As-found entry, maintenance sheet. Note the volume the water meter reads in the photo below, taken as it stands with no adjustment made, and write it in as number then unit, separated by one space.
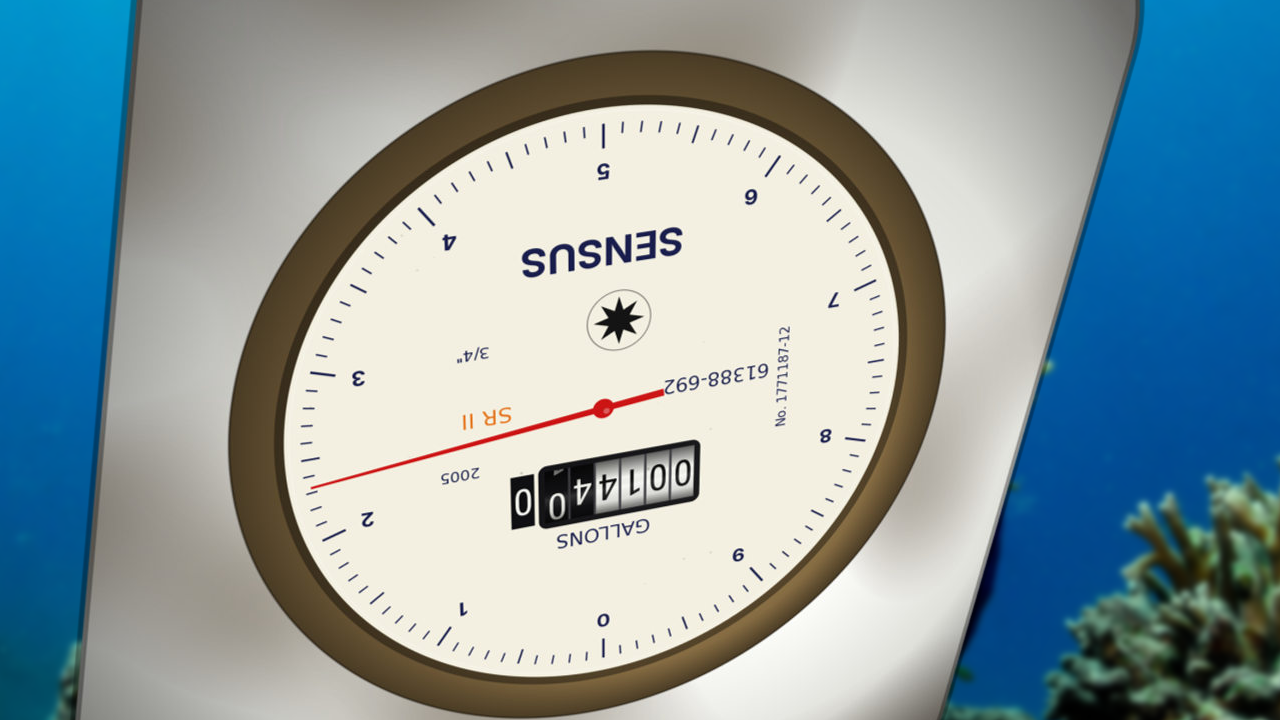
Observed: 14402.3 gal
